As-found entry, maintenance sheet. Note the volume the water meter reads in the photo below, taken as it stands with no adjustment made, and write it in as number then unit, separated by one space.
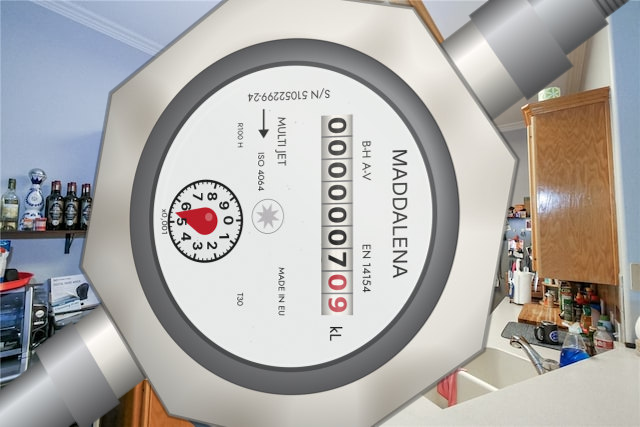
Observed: 7.095 kL
